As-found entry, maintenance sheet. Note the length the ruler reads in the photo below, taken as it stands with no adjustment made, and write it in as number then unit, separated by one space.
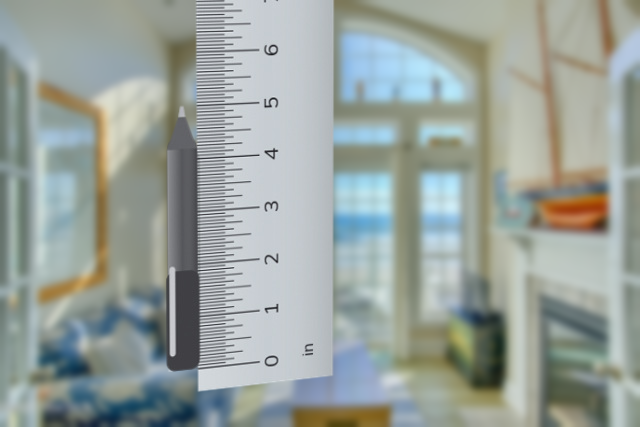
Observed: 5 in
